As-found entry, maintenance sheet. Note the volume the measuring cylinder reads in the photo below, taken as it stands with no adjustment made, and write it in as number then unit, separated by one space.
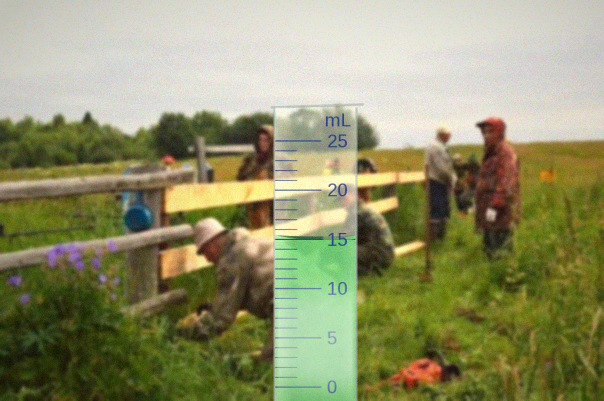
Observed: 15 mL
